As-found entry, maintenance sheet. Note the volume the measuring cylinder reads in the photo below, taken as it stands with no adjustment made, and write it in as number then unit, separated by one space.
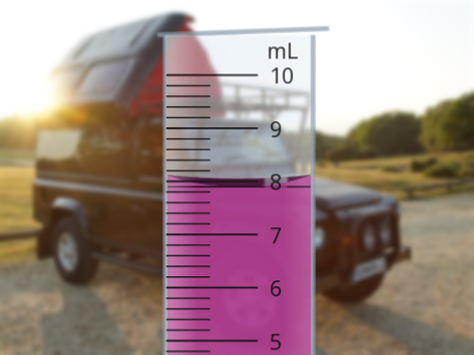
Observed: 7.9 mL
